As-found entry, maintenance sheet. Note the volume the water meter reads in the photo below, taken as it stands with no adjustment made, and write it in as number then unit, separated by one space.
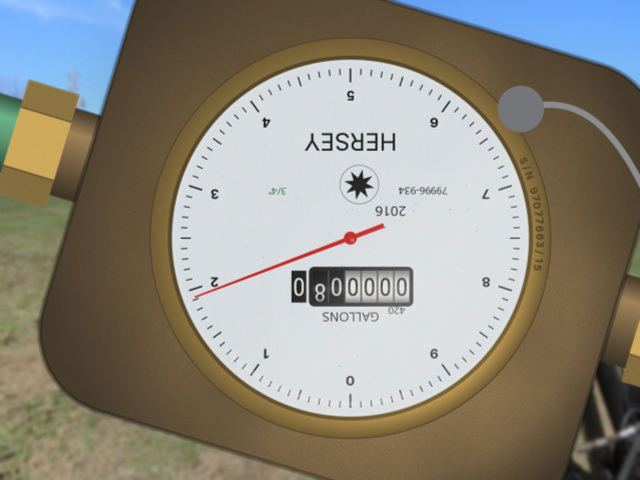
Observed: 81.9 gal
